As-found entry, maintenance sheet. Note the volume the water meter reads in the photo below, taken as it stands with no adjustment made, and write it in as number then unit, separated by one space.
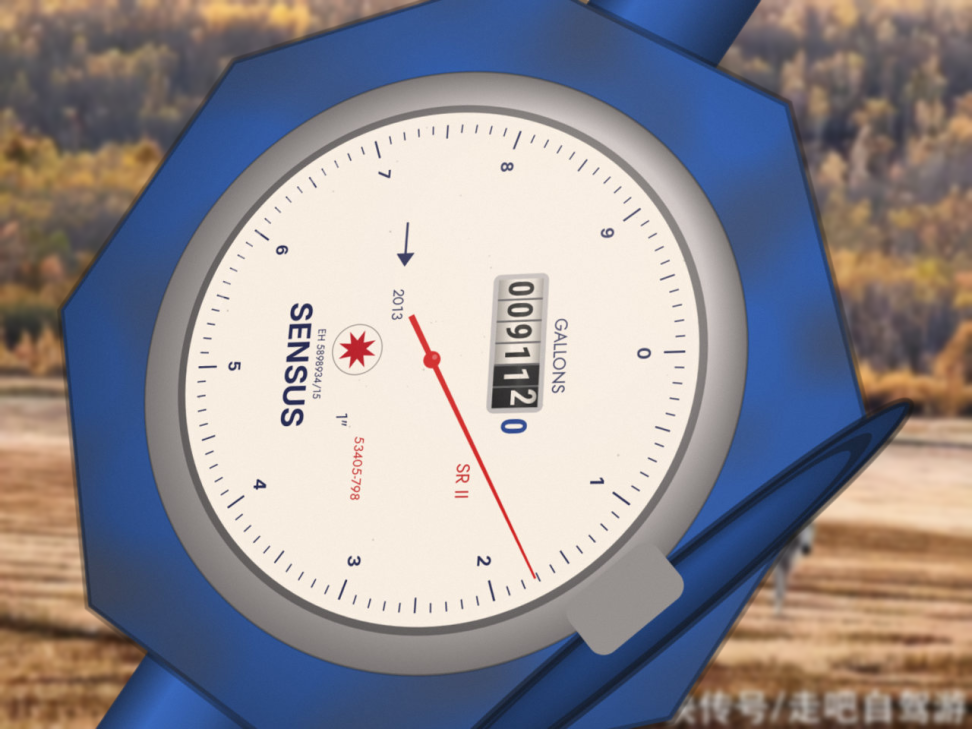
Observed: 91121.7 gal
